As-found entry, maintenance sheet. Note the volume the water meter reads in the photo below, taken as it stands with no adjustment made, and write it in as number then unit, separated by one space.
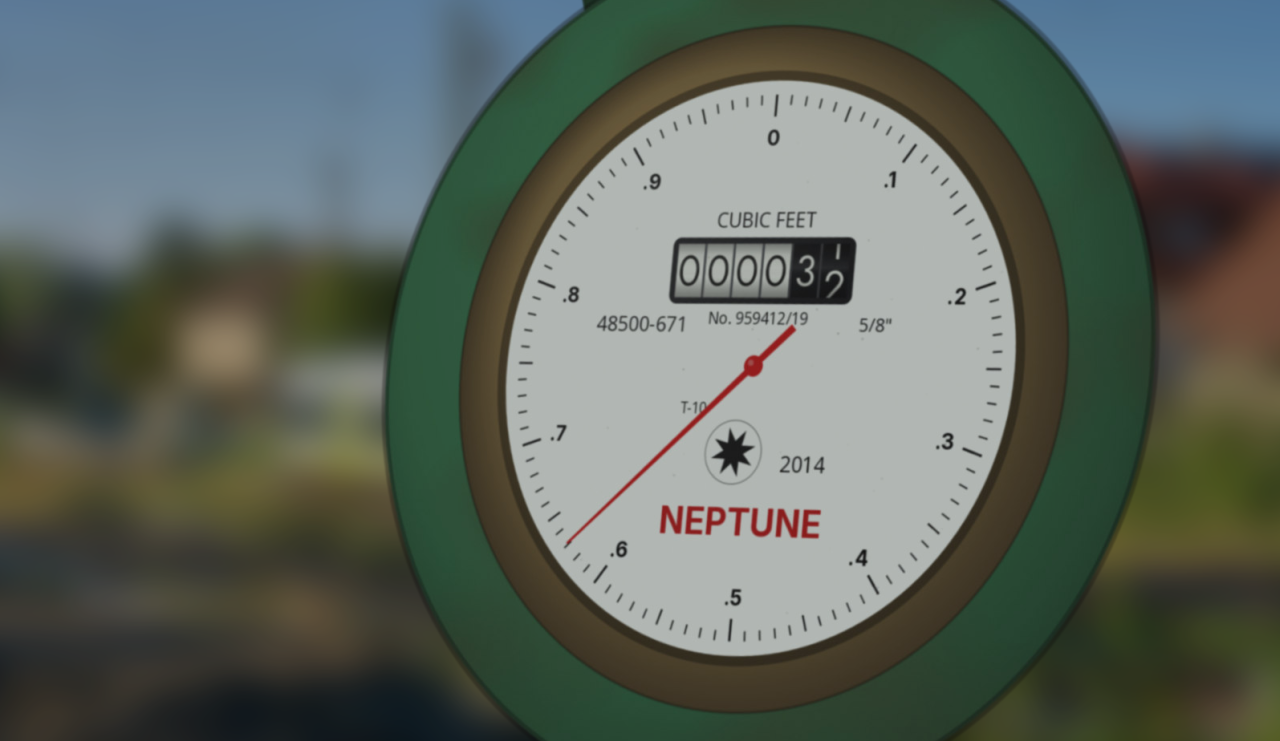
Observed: 31.63 ft³
